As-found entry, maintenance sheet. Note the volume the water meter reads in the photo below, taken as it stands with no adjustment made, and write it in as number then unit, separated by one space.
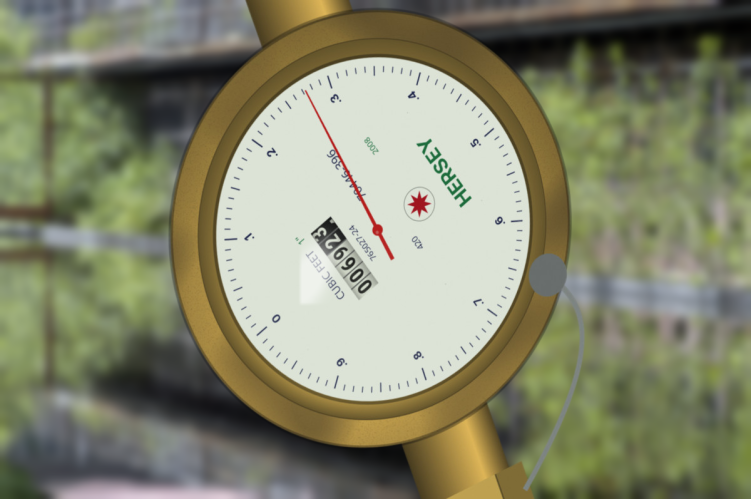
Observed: 6923.27 ft³
